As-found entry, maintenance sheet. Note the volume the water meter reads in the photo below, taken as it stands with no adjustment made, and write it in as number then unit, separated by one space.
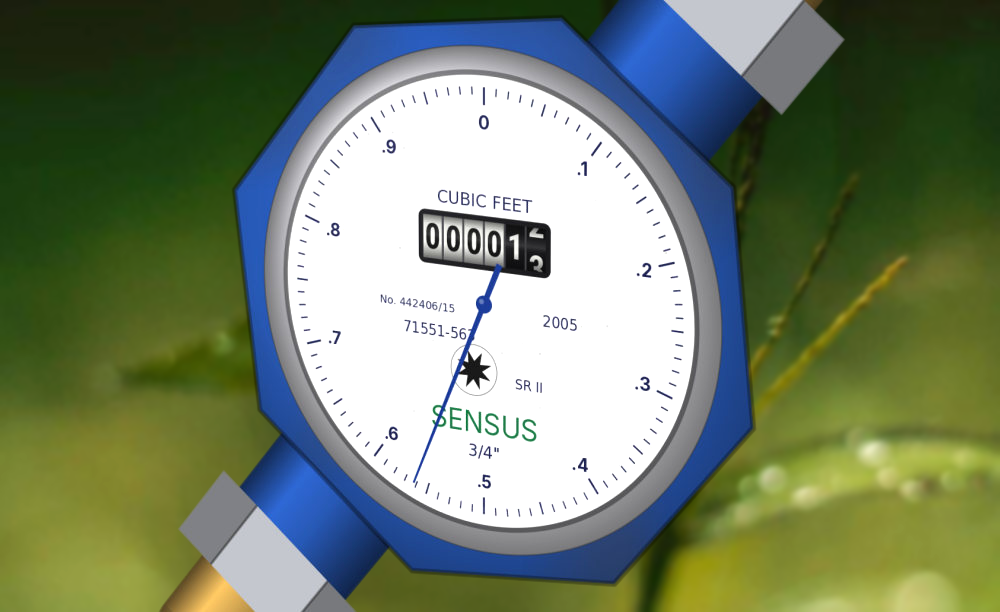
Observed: 12.56 ft³
